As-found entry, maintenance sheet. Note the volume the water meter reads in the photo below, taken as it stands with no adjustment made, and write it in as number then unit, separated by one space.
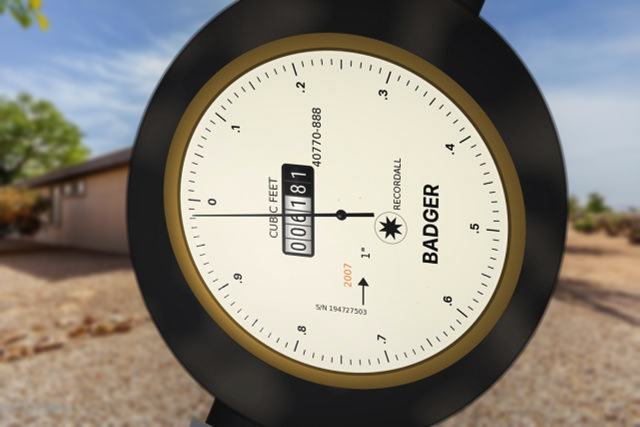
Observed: 6180.98 ft³
